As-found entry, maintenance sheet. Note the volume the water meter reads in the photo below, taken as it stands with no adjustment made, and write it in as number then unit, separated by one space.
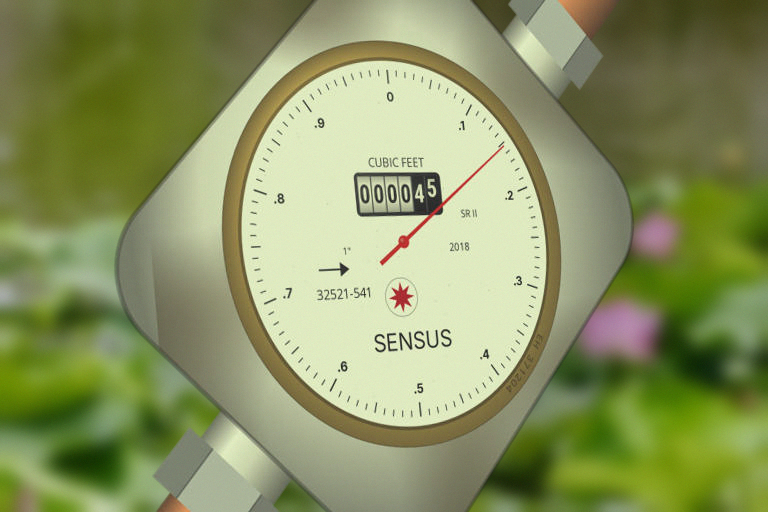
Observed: 45.15 ft³
